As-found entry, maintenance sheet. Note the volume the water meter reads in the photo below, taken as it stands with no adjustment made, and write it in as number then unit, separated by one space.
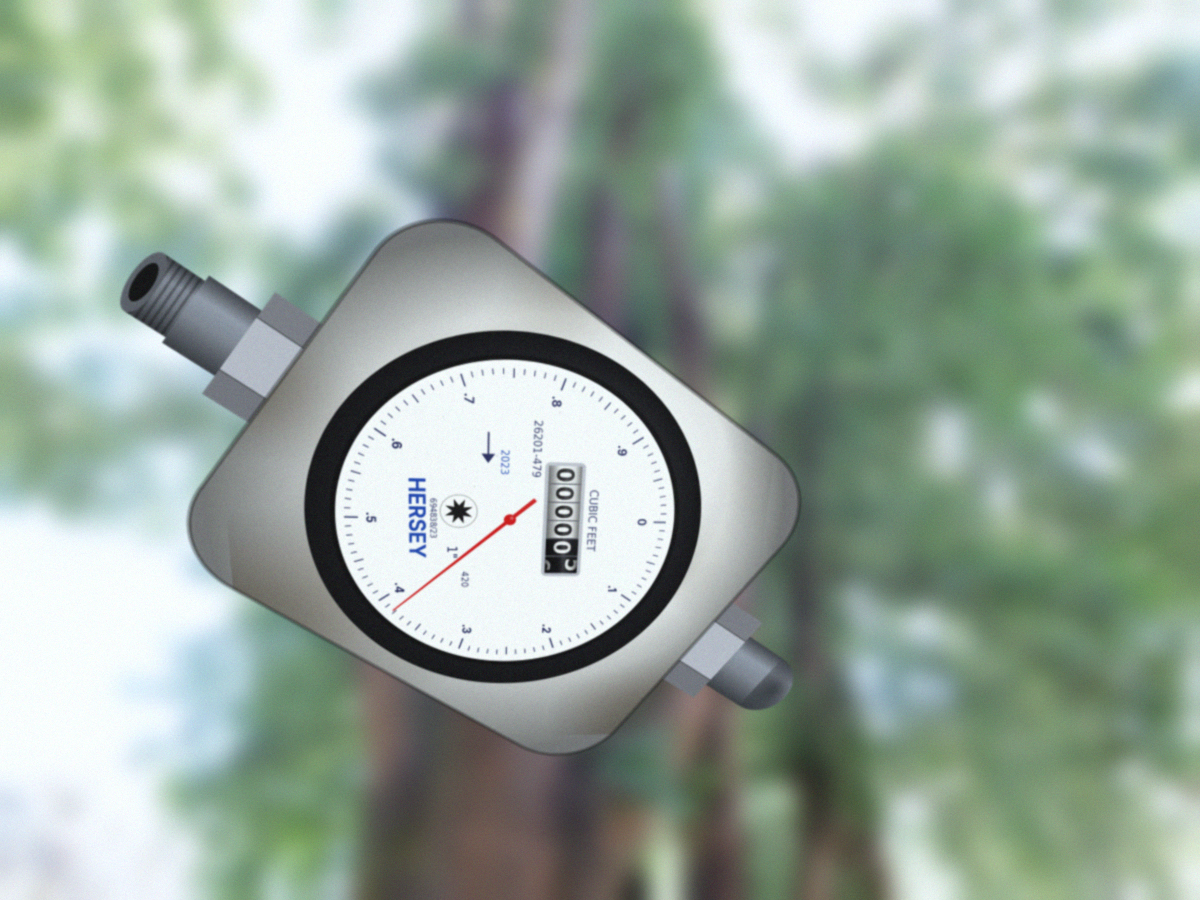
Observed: 5.38 ft³
